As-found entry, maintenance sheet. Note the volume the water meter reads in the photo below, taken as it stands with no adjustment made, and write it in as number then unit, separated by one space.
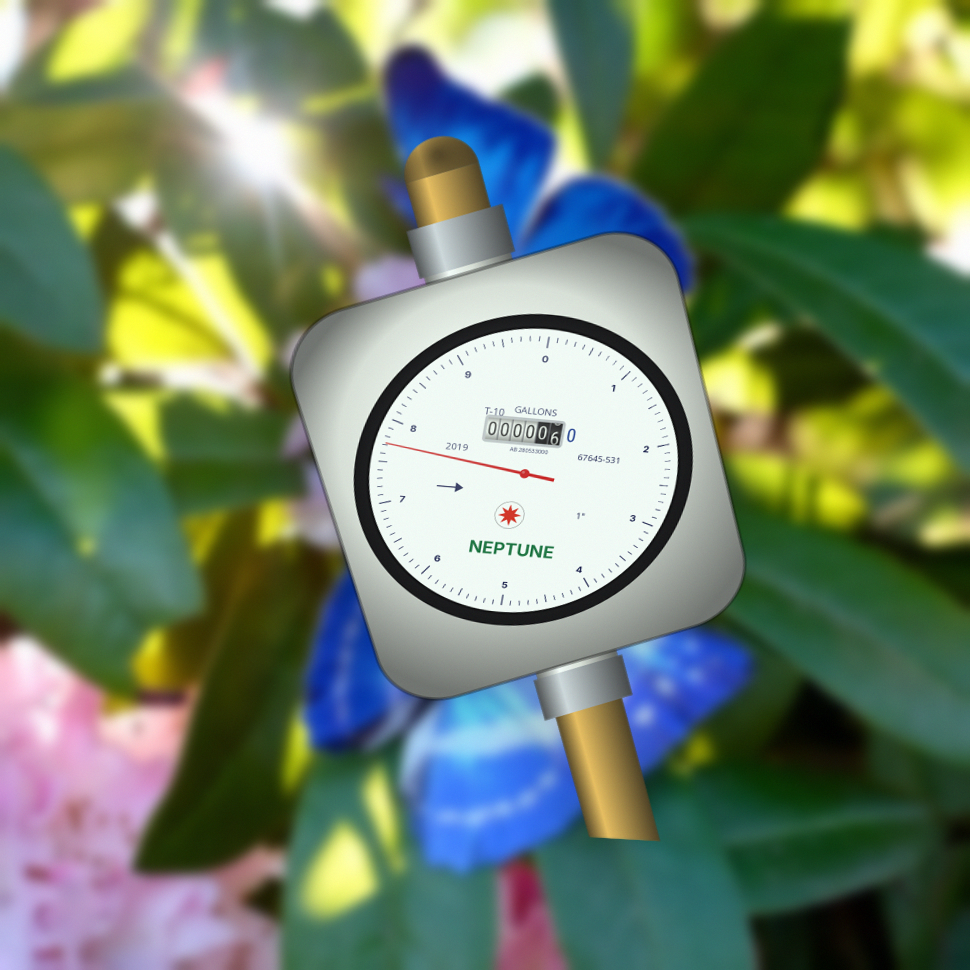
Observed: 57.7 gal
